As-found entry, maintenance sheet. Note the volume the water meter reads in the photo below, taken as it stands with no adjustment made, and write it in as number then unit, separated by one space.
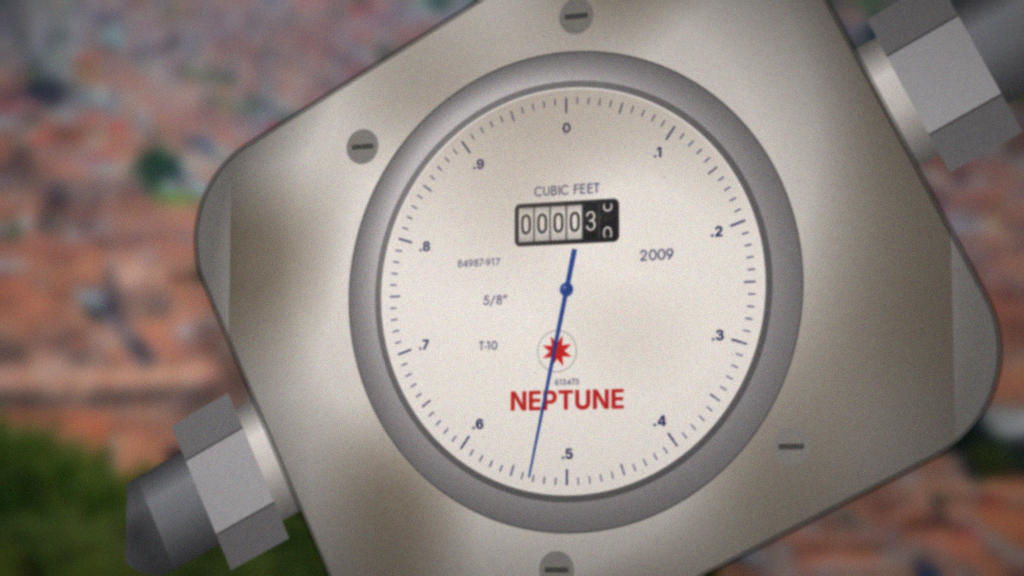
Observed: 38.53 ft³
